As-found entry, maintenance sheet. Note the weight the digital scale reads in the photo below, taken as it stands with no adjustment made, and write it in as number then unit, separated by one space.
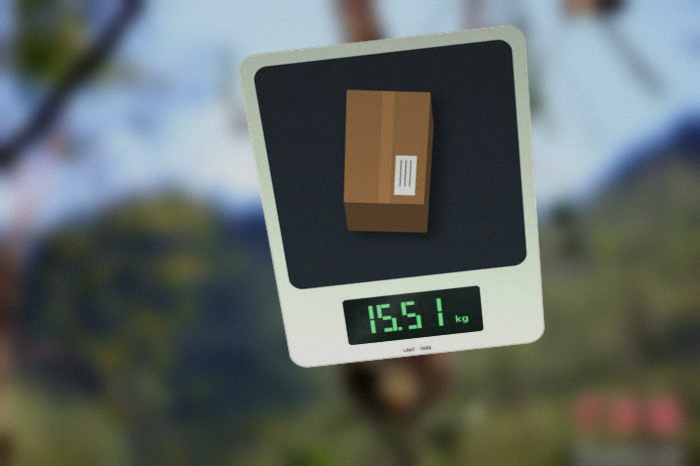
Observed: 15.51 kg
